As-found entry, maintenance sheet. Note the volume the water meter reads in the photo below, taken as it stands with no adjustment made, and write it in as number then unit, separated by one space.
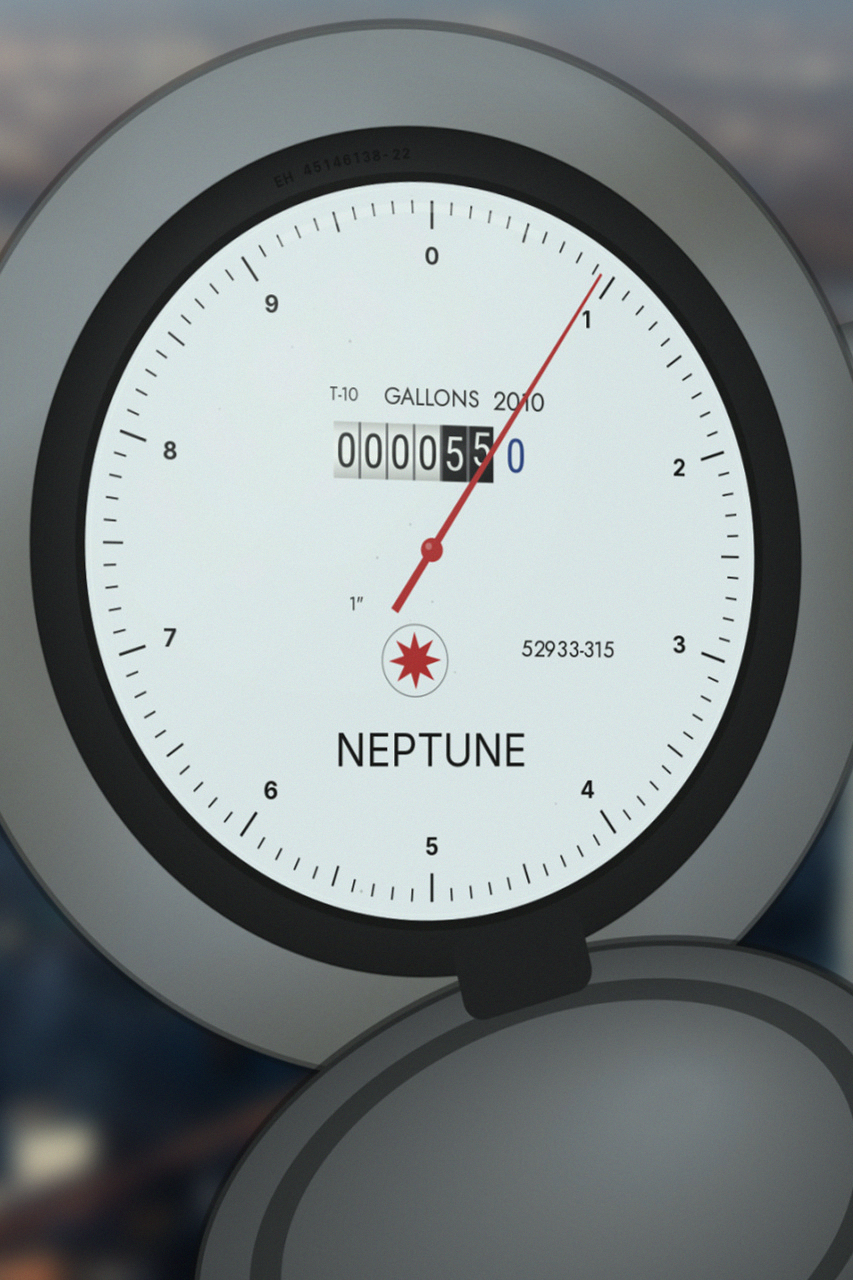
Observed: 550.9 gal
